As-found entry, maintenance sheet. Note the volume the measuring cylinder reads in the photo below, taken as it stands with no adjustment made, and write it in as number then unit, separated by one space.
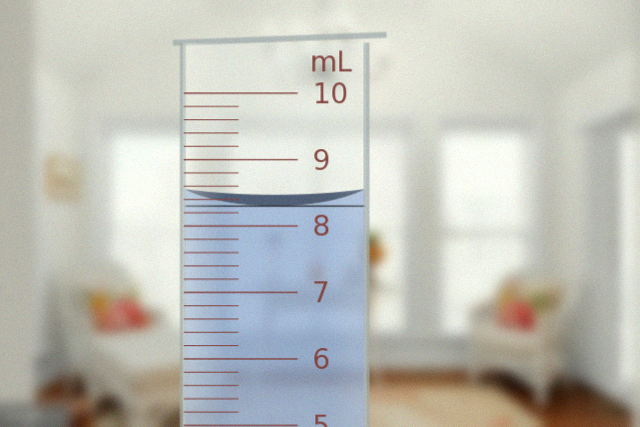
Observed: 8.3 mL
